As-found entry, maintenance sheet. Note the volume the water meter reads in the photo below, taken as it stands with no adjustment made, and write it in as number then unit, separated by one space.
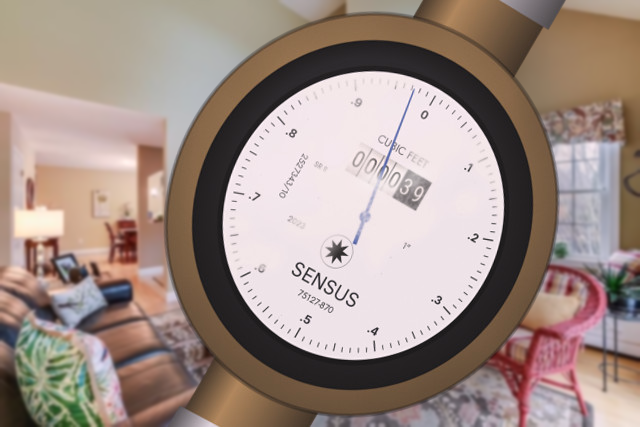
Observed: 38.97 ft³
